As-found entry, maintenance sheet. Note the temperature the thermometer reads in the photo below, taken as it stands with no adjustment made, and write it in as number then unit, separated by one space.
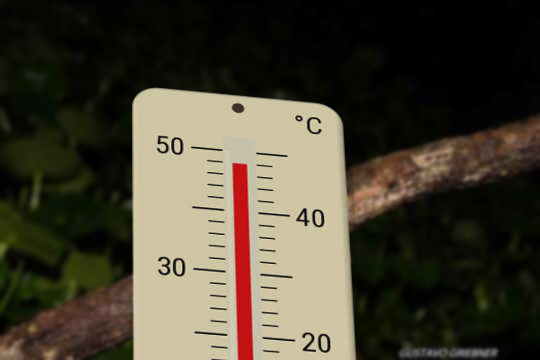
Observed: 48 °C
